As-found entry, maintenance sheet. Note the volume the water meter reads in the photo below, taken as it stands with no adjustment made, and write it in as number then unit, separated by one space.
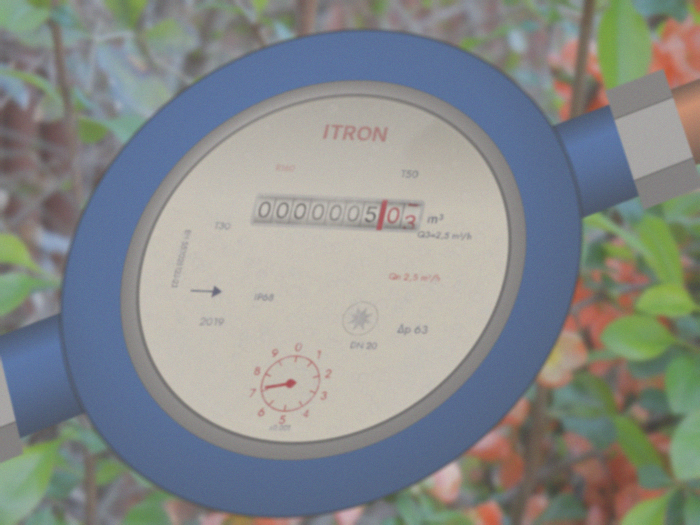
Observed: 5.027 m³
